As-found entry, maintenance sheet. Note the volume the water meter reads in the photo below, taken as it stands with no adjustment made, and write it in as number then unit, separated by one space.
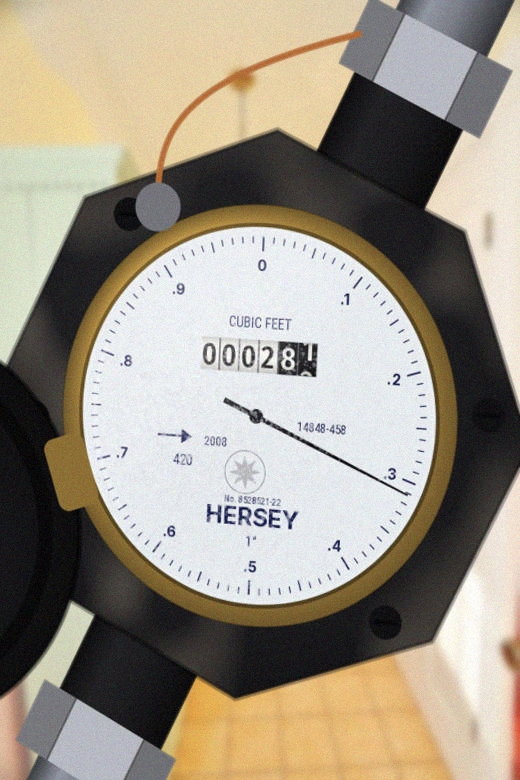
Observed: 281.31 ft³
